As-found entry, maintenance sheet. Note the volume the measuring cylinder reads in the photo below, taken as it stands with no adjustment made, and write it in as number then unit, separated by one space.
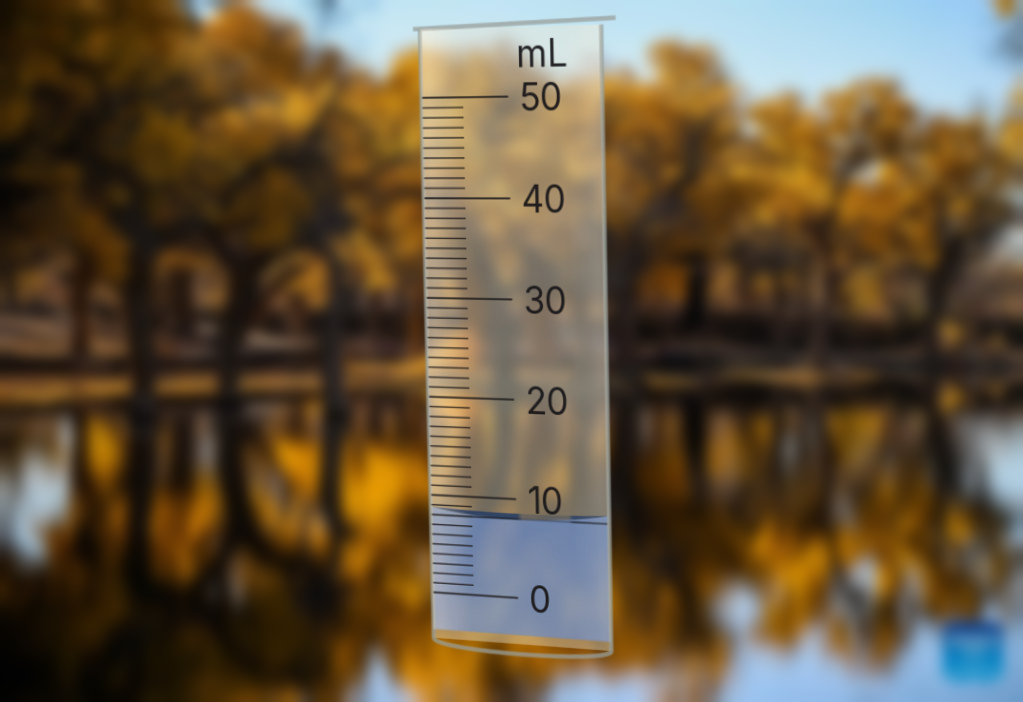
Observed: 8 mL
